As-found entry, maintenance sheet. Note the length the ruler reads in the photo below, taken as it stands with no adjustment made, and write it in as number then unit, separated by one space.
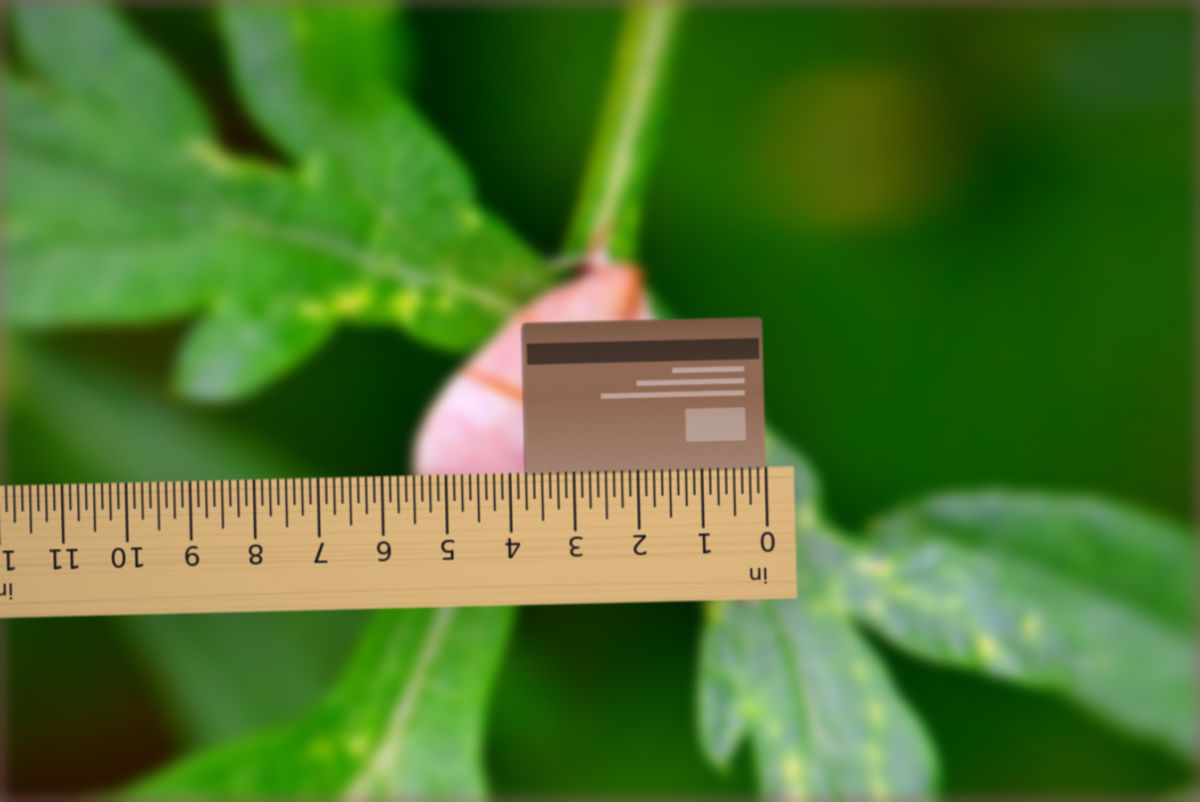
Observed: 3.75 in
